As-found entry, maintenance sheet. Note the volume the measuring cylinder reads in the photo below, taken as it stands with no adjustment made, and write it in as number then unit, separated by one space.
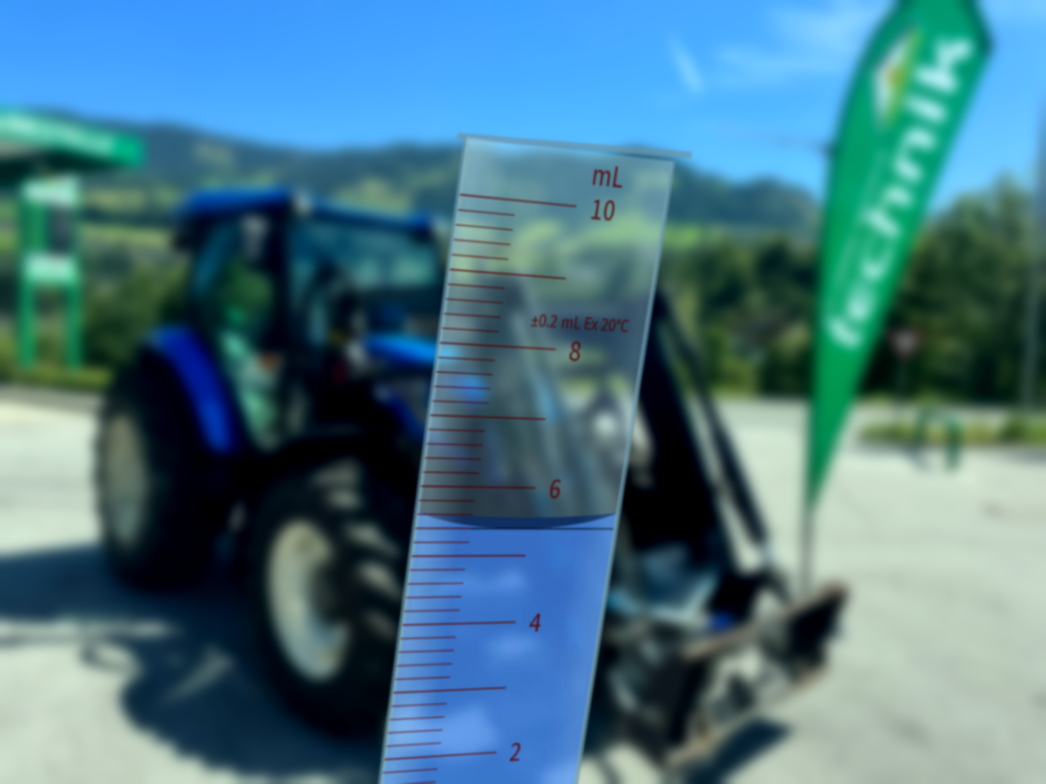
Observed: 5.4 mL
